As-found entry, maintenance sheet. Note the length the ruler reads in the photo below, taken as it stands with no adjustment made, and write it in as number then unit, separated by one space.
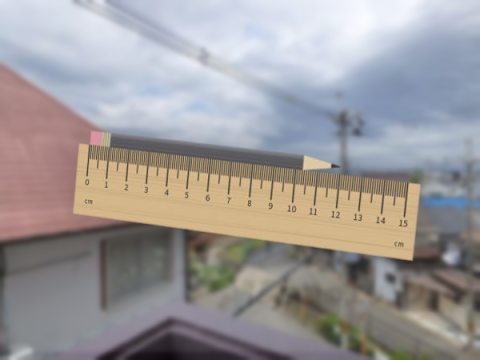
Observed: 12 cm
